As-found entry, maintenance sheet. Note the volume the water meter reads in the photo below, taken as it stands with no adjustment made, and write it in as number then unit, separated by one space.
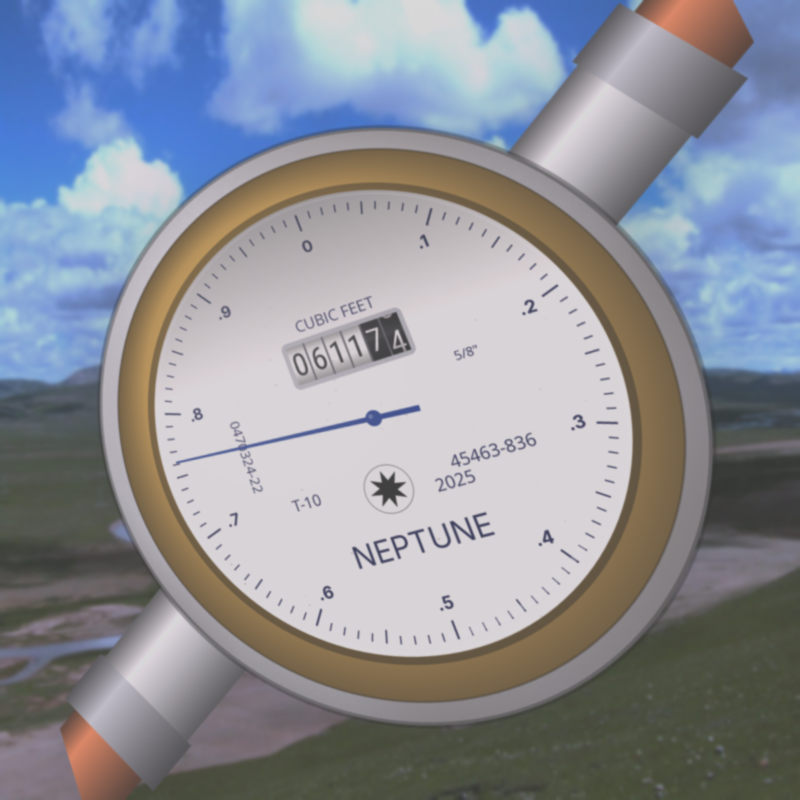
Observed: 61173.76 ft³
